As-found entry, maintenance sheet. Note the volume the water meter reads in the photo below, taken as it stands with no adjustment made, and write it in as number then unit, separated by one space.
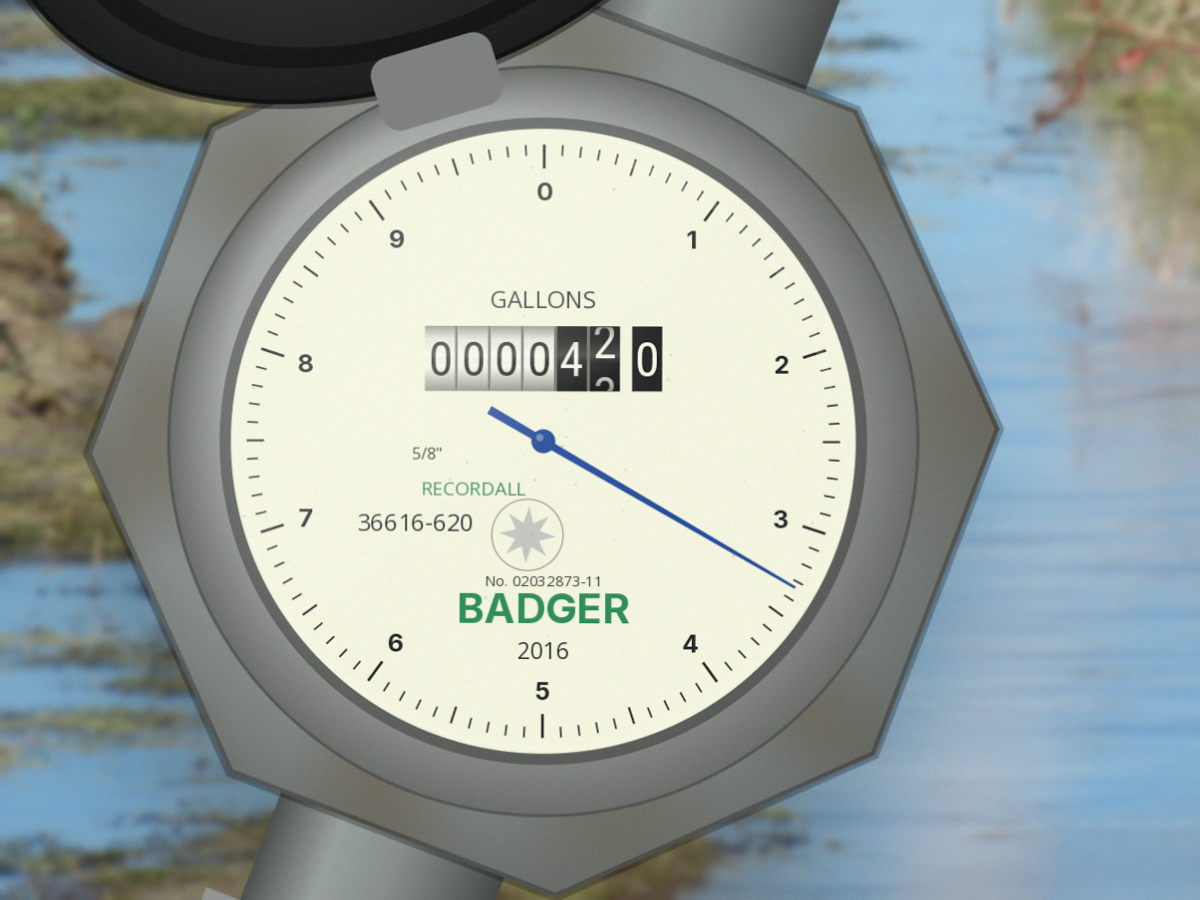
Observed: 423.3 gal
